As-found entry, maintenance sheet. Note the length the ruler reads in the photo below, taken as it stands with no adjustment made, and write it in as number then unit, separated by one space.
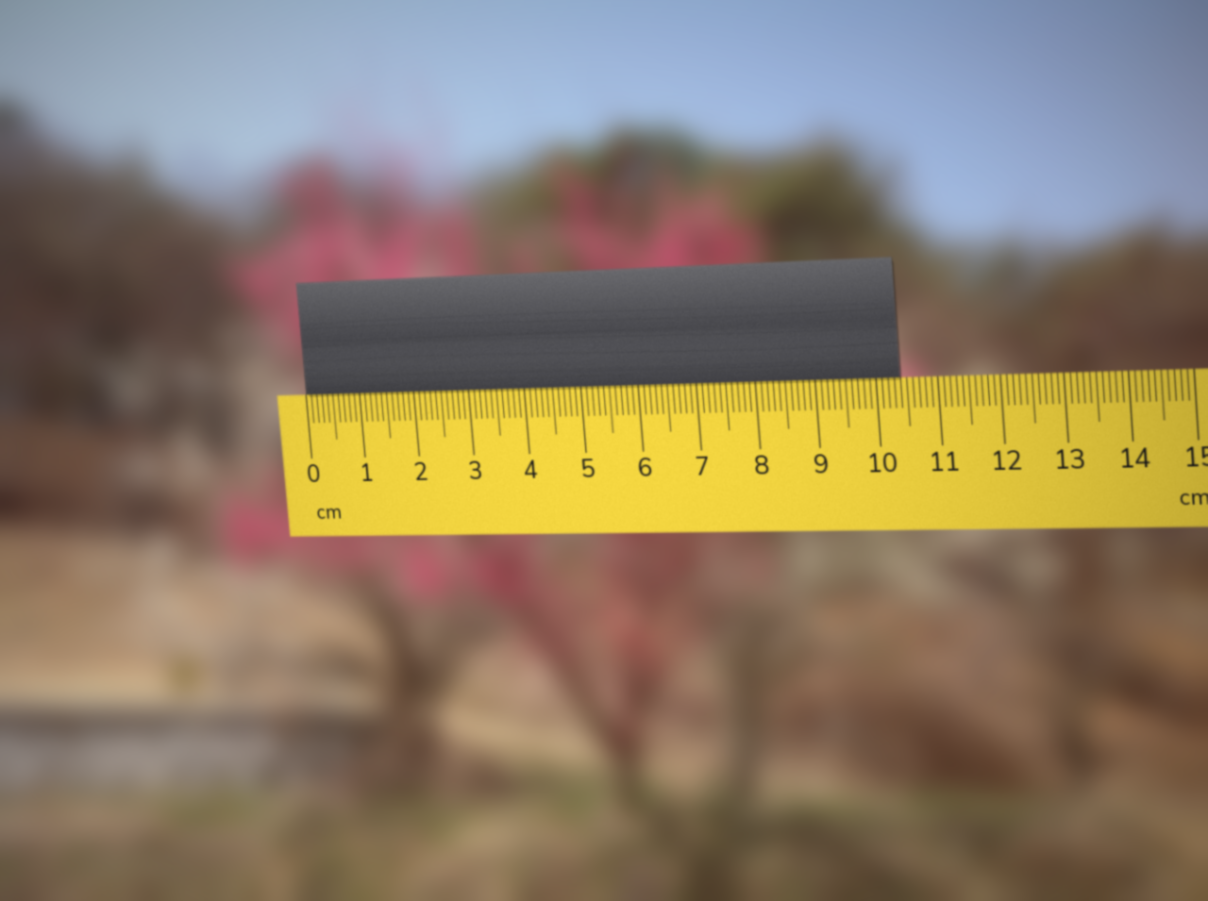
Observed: 10.4 cm
